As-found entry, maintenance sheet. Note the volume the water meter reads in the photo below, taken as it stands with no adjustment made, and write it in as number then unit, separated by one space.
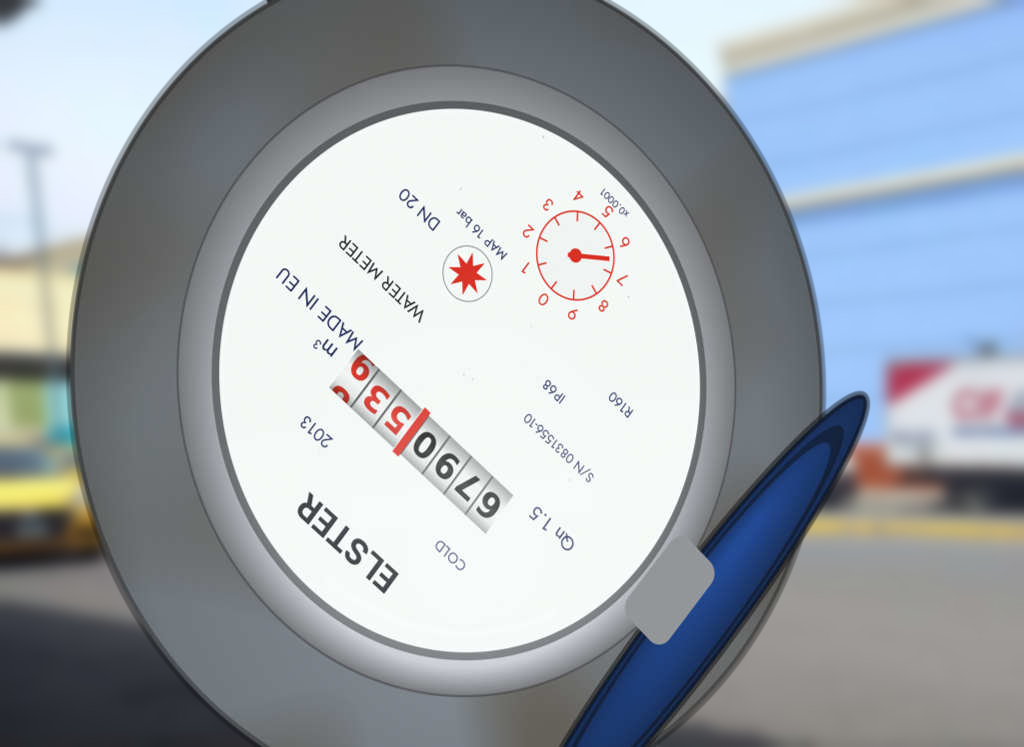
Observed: 6790.5386 m³
